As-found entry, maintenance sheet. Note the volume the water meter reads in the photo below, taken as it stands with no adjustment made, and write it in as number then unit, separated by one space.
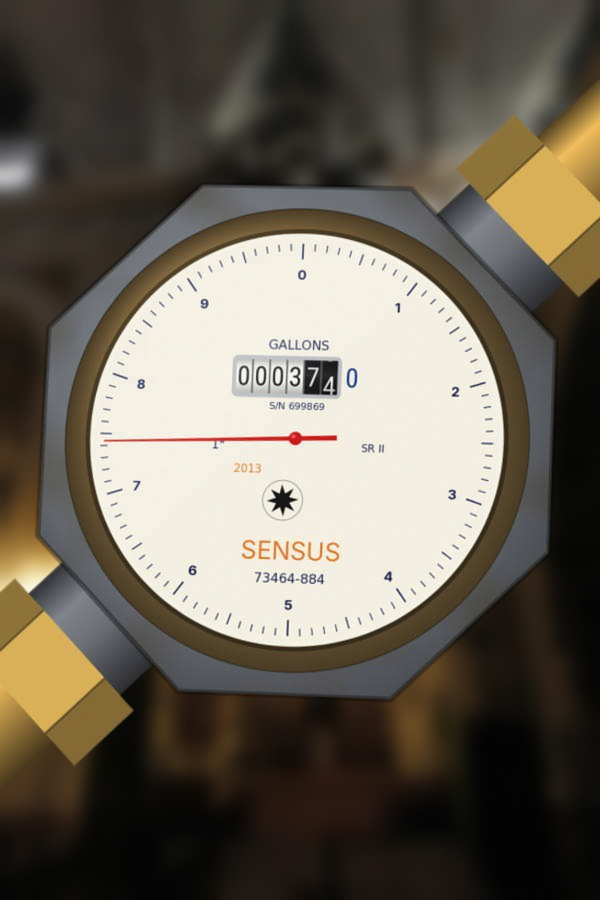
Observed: 3737.4 gal
